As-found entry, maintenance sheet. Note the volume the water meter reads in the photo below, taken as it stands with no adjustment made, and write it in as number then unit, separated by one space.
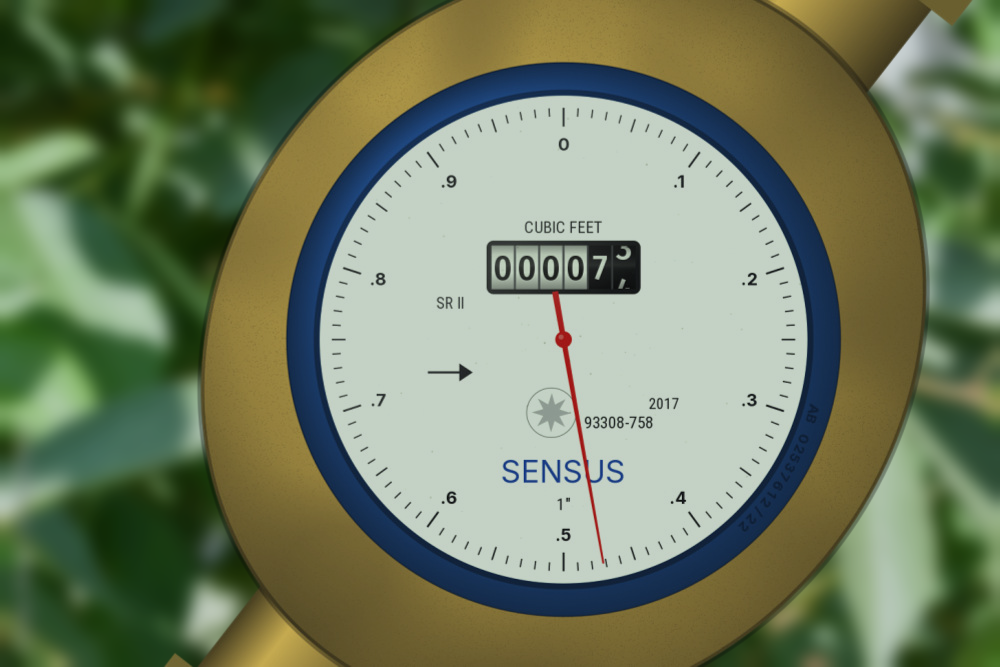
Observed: 73.47 ft³
